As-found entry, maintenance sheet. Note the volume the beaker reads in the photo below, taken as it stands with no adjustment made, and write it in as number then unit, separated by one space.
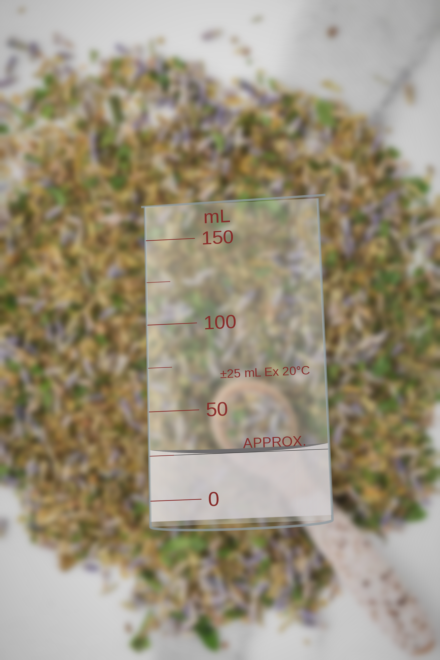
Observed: 25 mL
